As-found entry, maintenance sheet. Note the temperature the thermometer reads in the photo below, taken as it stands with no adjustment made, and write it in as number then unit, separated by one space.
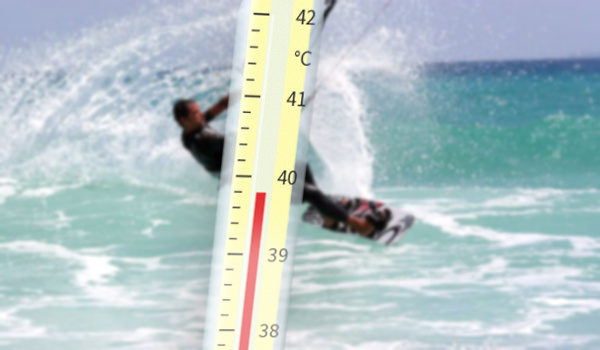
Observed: 39.8 °C
